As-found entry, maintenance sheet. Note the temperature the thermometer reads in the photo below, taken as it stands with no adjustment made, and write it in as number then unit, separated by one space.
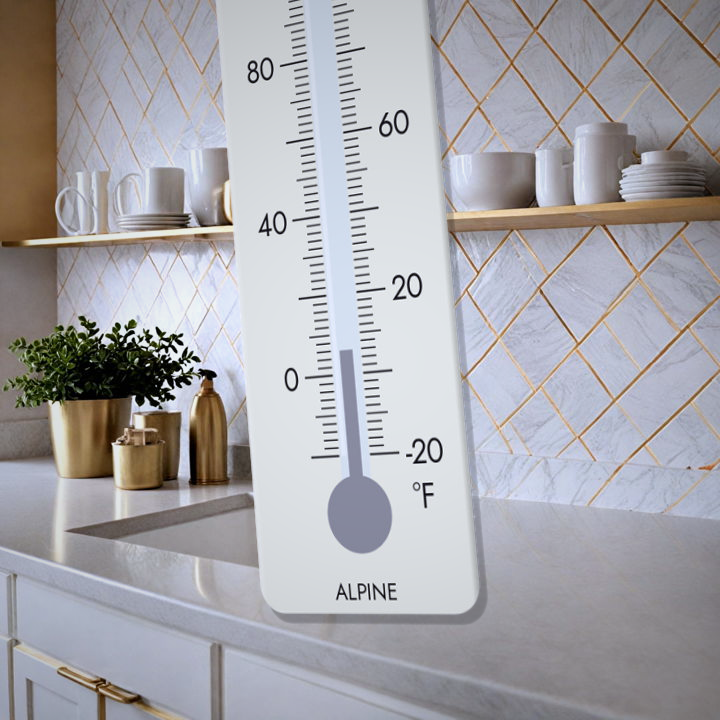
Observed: 6 °F
